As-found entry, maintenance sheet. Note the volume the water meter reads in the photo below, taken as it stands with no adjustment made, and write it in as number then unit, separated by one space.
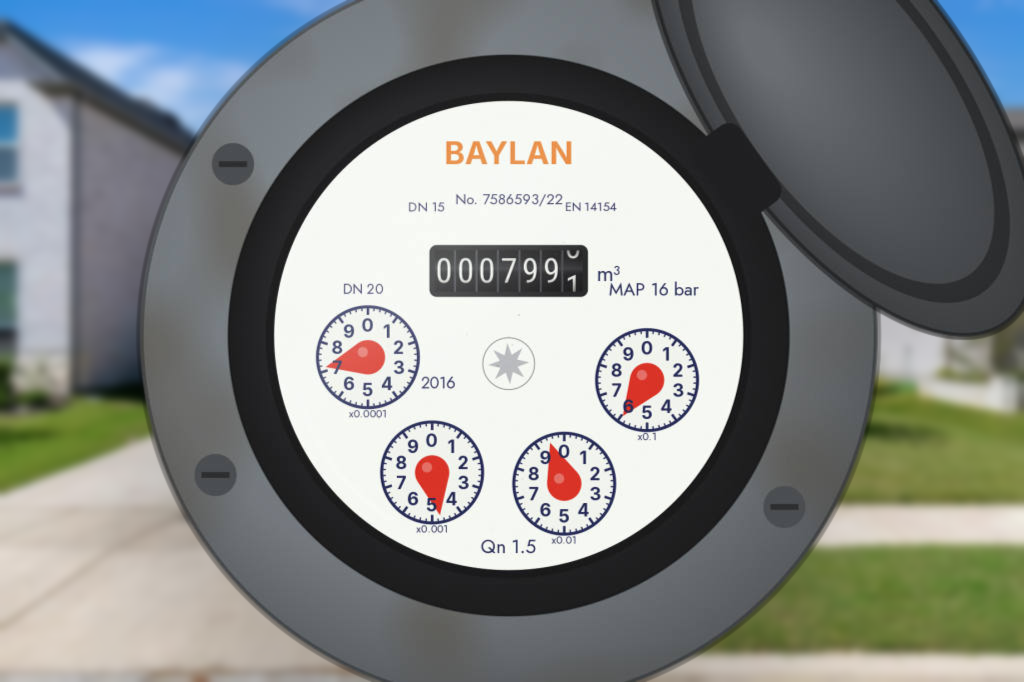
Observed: 7990.5947 m³
